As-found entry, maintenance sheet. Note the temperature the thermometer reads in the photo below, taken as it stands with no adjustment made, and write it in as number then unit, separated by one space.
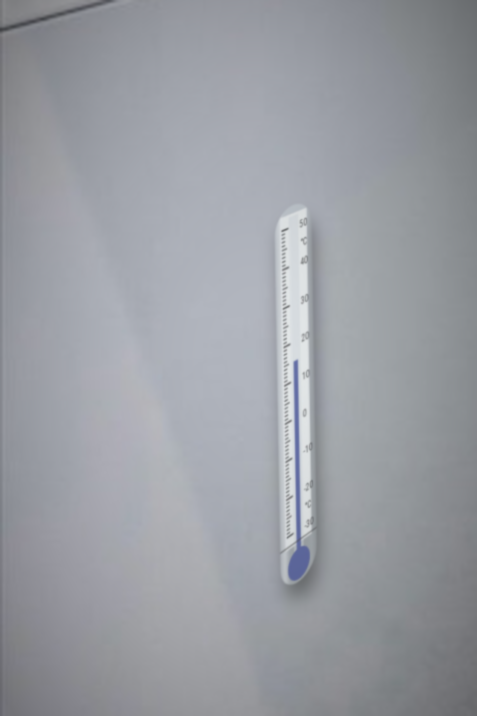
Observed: 15 °C
